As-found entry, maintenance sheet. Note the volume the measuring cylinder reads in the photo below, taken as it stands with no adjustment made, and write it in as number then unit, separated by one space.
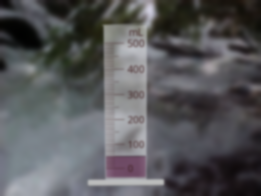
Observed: 50 mL
